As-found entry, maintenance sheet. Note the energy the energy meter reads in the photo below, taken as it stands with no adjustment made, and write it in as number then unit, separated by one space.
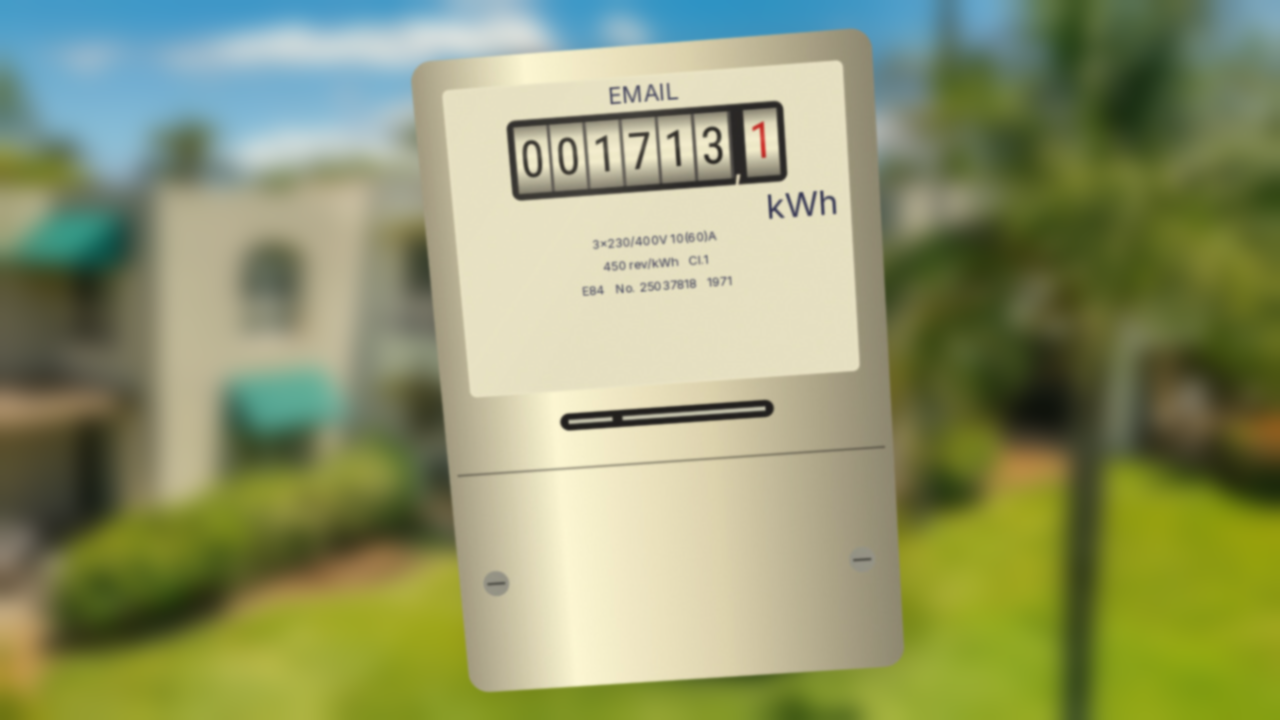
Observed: 1713.1 kWh
